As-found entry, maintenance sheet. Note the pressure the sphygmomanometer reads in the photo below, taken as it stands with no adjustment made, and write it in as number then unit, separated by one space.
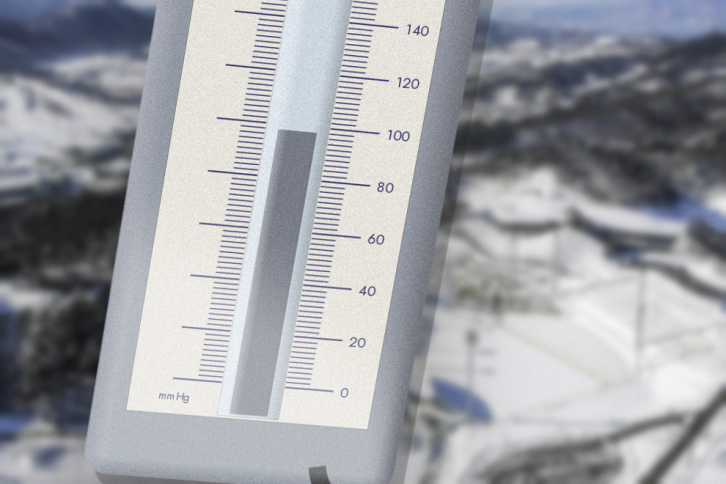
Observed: 98 mmHg
